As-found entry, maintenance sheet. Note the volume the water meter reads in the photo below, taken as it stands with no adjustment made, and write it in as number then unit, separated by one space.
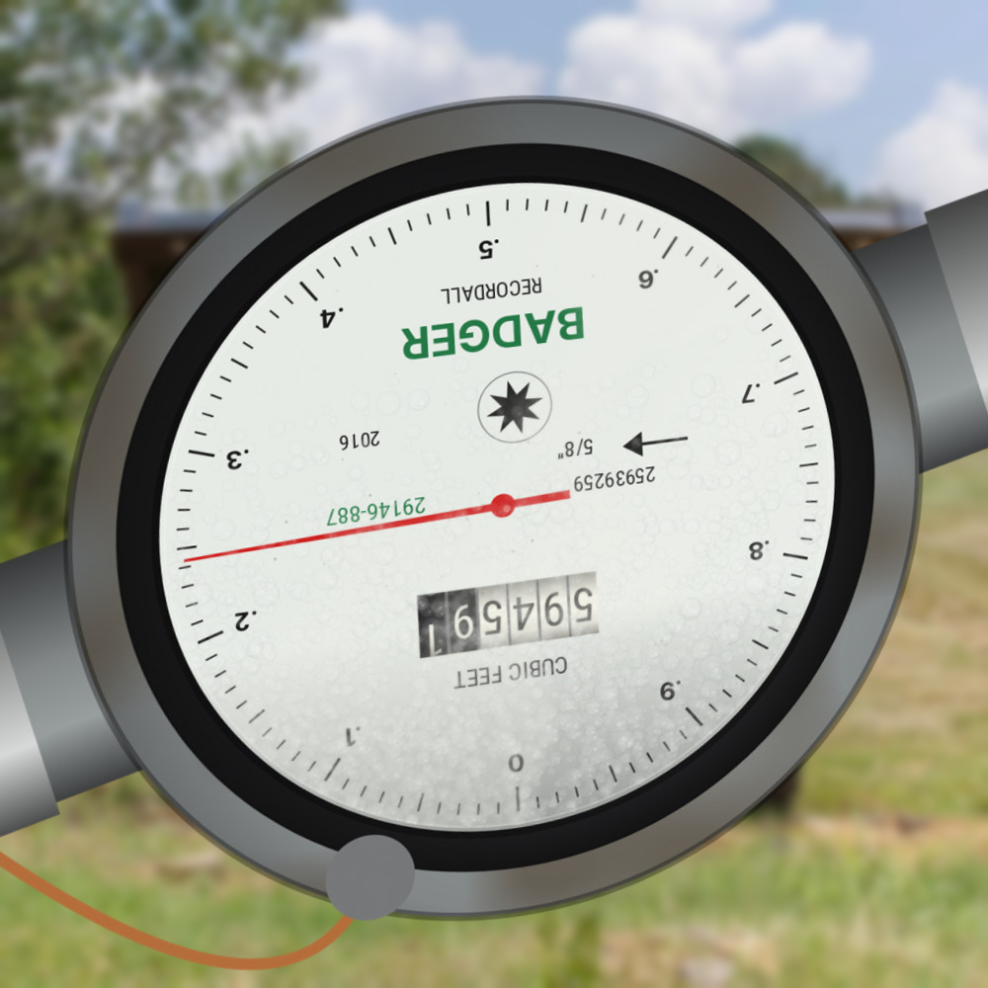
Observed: 594591.24 ft³
